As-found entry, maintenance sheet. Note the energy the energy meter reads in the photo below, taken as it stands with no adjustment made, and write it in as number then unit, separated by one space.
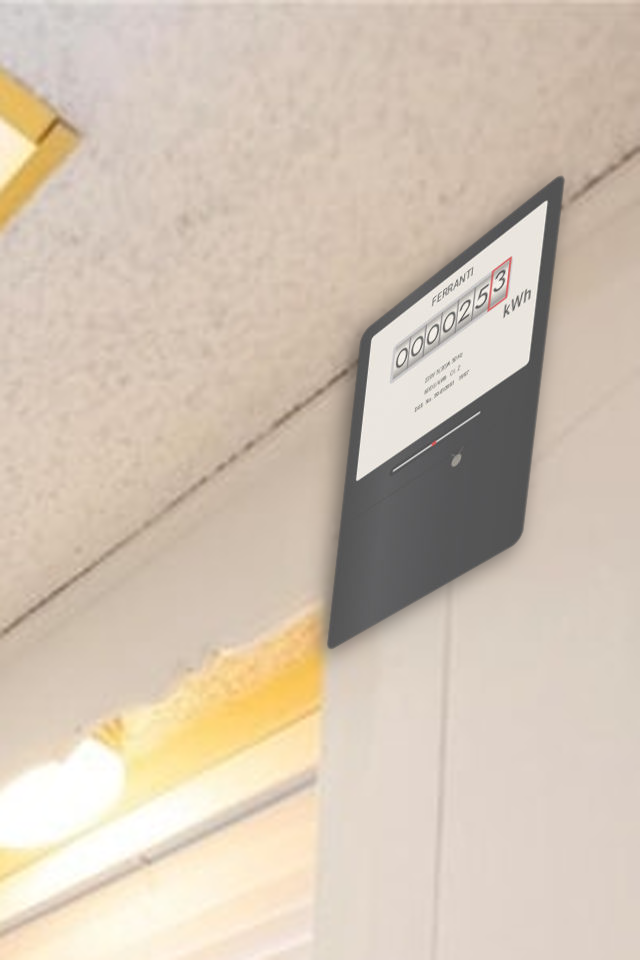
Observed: 25.3 kWh
